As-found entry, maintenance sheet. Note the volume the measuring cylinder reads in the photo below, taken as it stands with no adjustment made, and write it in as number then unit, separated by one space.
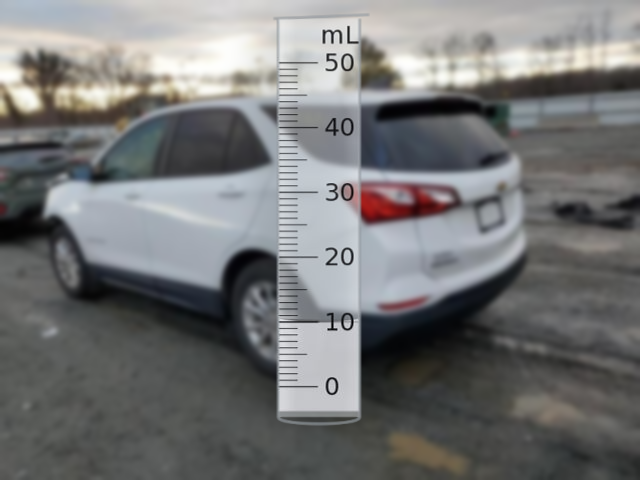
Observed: 10 mL
